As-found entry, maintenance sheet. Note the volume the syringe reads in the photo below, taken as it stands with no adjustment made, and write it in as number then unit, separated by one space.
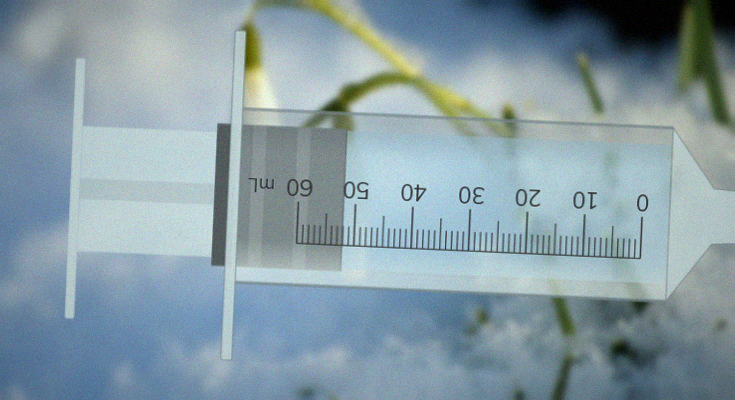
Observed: 52 mL
